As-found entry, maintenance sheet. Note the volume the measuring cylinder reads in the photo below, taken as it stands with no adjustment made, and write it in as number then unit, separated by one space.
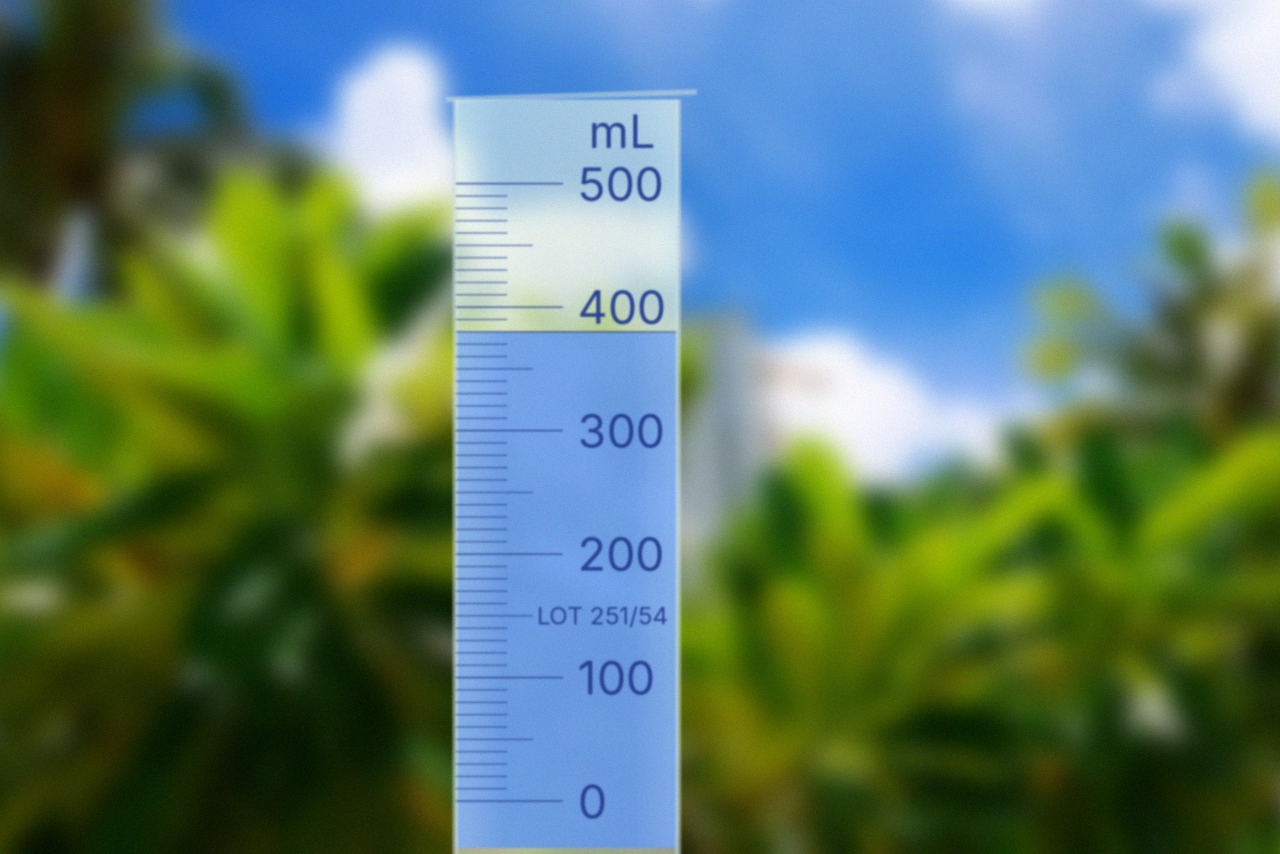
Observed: 380 mL
